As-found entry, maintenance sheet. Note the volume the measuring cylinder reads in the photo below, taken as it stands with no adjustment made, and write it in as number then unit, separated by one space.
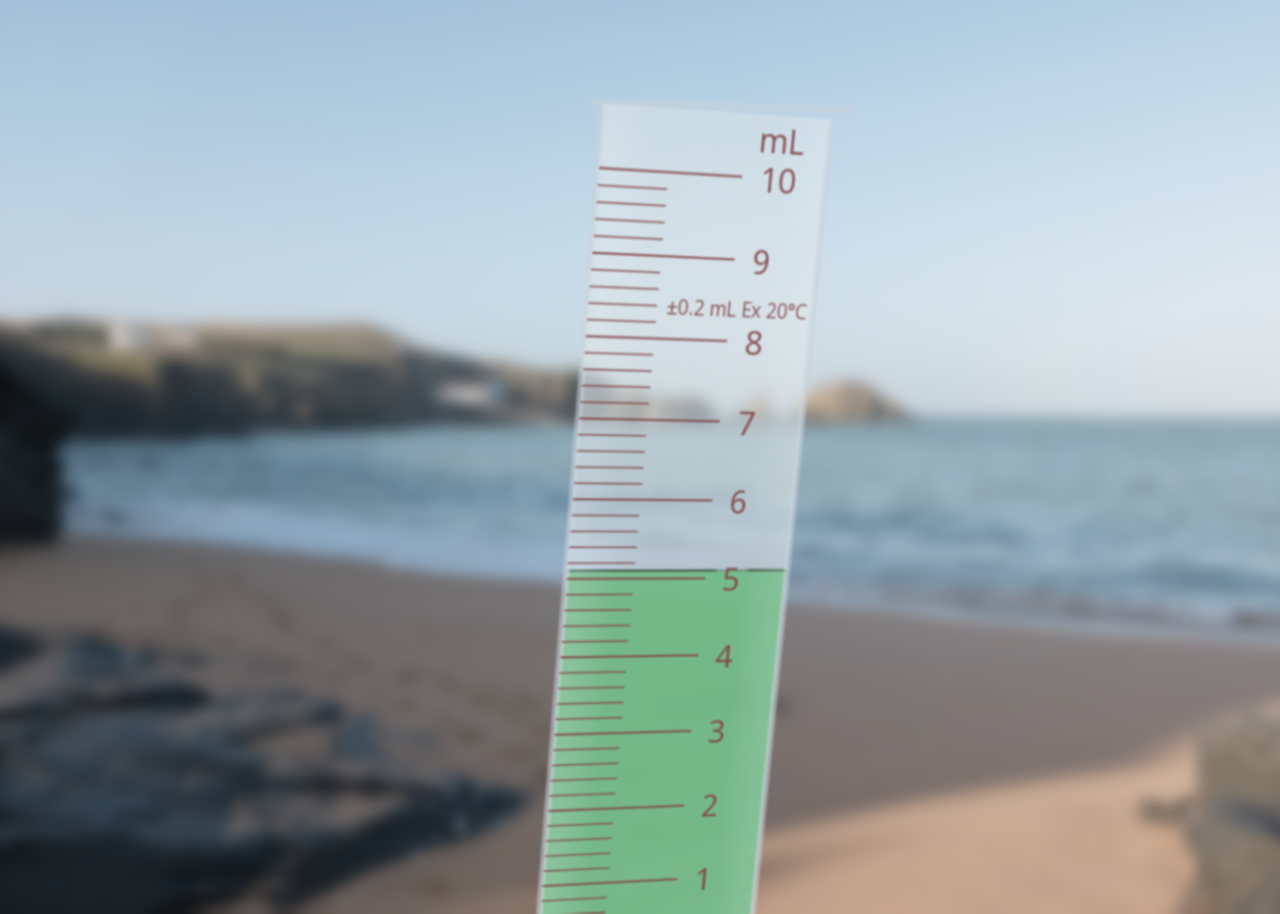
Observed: 5.1 mL
